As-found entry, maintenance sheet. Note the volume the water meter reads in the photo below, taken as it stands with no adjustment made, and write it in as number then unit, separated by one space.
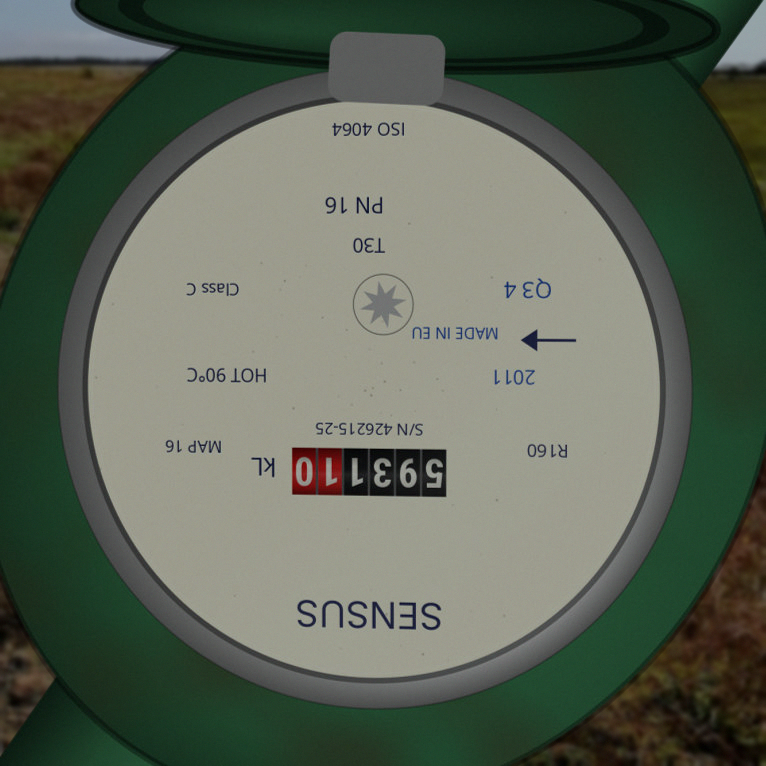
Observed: 5931.10 kL
